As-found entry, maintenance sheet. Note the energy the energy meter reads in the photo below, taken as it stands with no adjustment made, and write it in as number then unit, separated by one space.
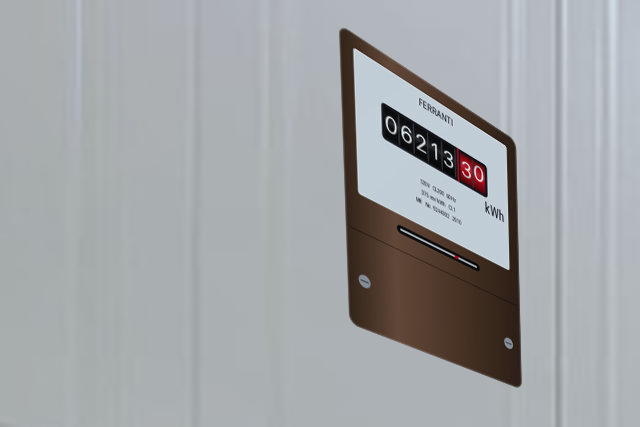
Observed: 6213.30 kWh
